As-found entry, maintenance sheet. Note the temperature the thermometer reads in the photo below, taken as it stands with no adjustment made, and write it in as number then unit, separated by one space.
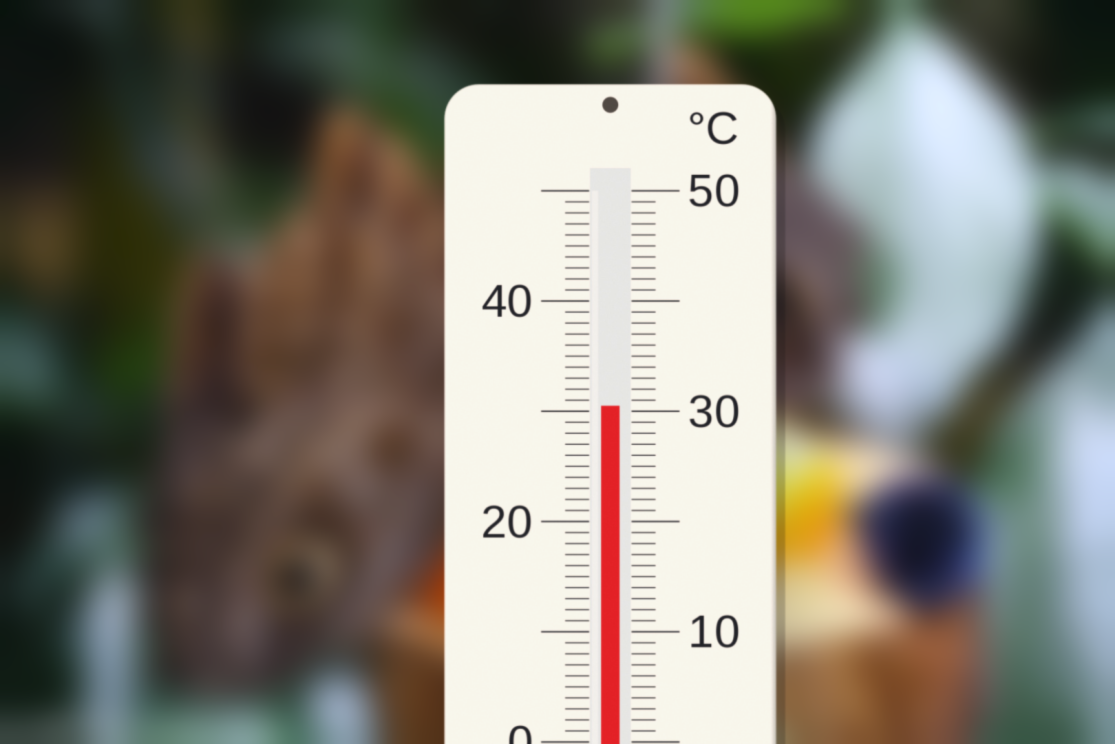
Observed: 30.5 °C
